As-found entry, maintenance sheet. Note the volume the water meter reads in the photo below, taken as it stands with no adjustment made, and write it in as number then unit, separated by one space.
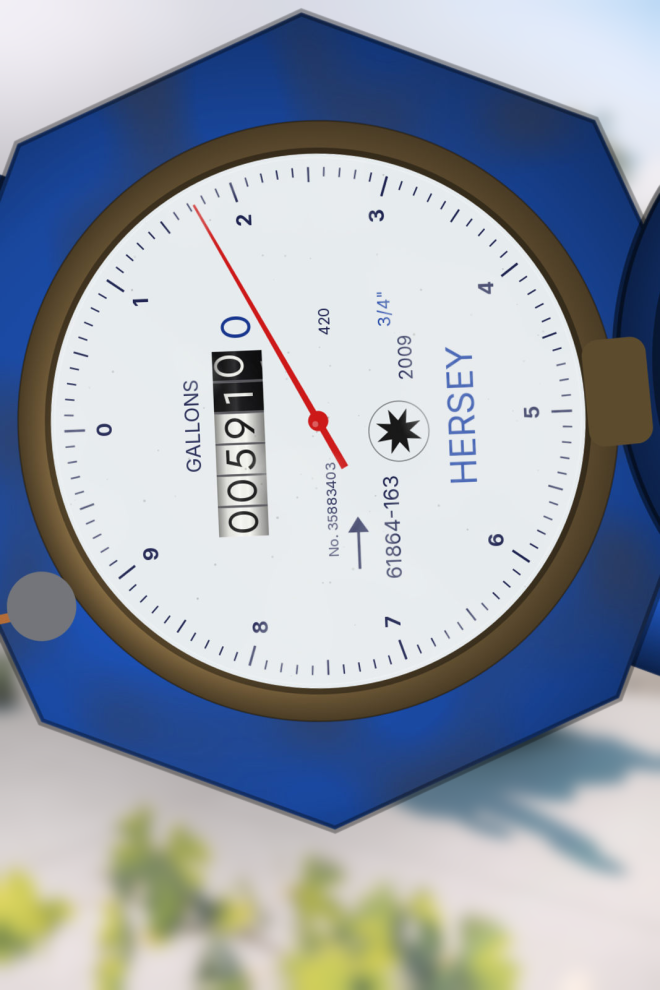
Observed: 59101.7 gal
